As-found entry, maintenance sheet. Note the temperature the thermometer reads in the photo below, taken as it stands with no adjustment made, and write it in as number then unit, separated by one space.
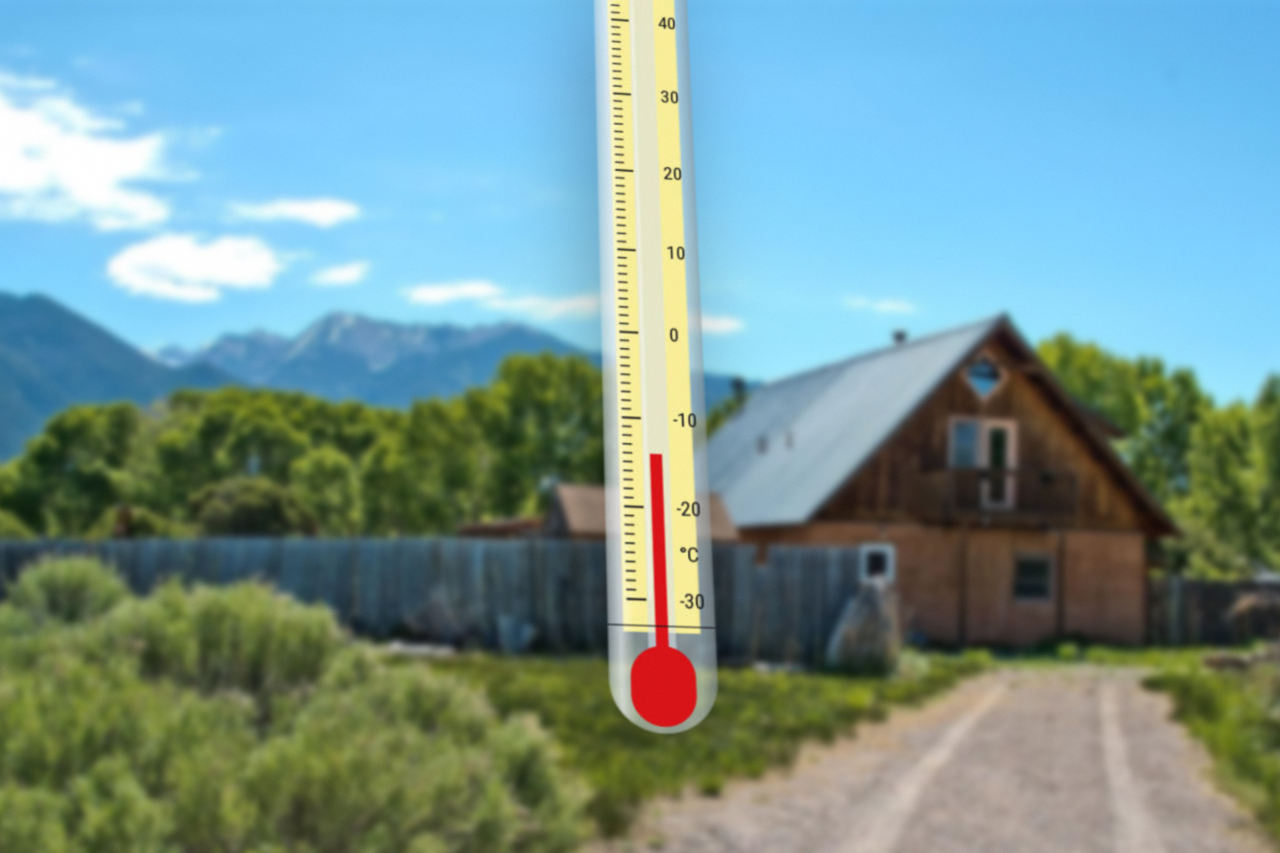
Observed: -14 °C
